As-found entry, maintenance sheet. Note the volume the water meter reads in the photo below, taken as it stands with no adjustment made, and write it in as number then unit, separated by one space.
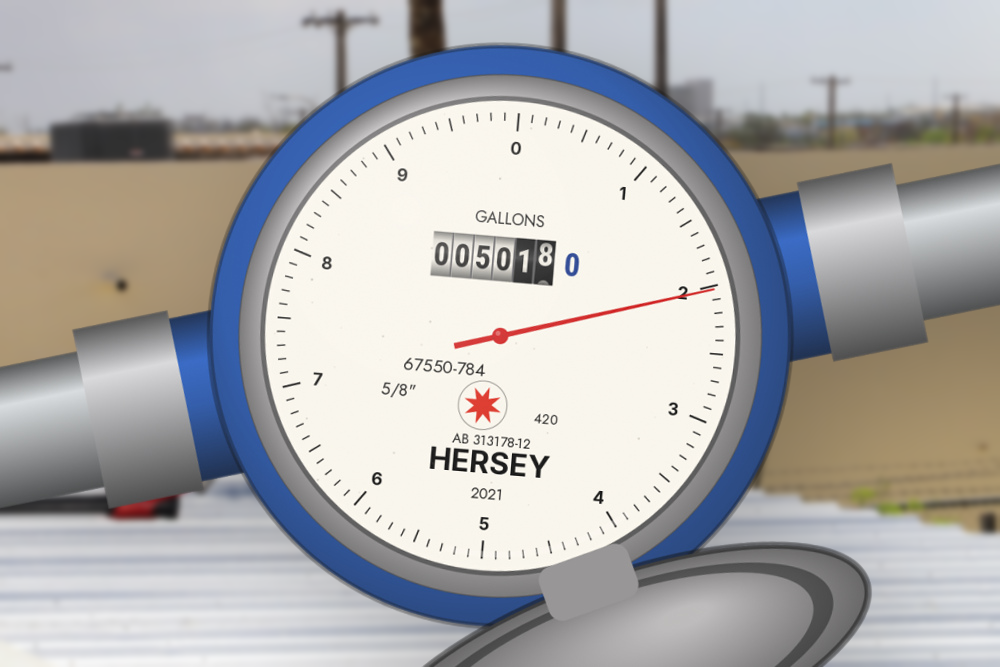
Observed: 50182.0 gal
